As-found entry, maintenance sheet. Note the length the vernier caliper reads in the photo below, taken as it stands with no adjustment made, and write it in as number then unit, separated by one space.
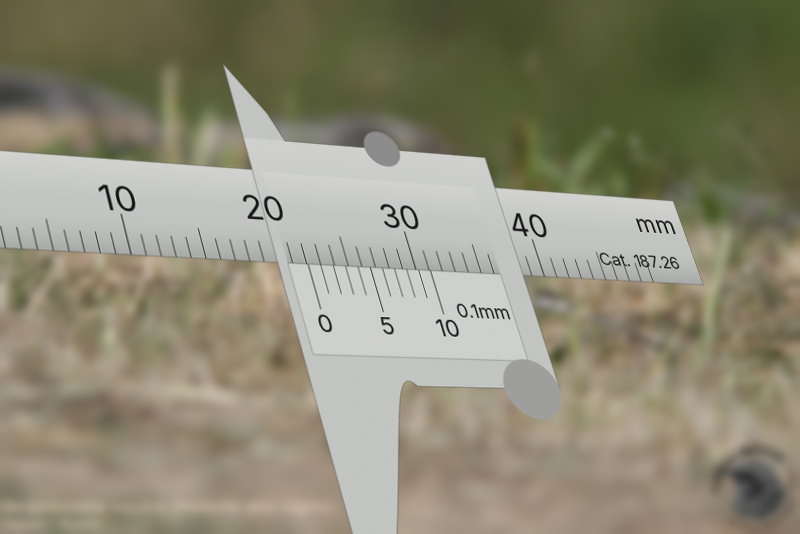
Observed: 22.1 mm
